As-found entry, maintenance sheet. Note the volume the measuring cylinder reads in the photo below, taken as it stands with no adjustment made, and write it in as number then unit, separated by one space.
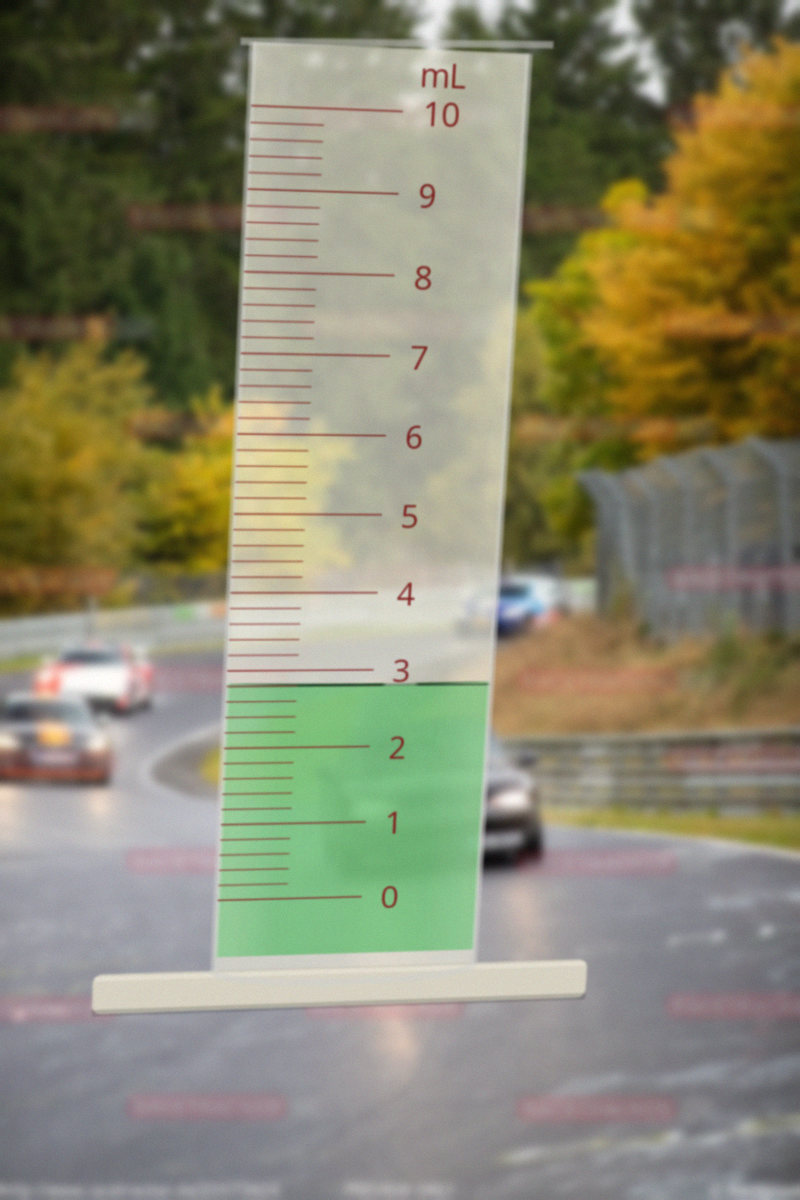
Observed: 2.8 mL
